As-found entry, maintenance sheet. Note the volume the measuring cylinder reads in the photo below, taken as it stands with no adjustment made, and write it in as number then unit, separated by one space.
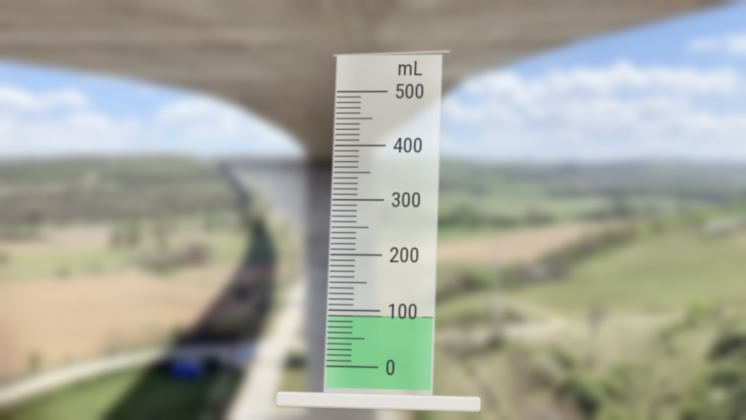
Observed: 90 mL
